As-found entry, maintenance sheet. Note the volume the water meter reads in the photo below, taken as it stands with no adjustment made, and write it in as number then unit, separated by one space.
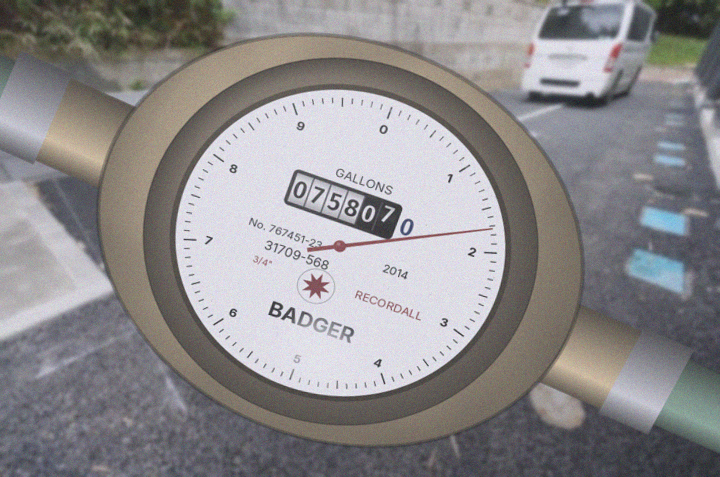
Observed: 758071.7 gal
